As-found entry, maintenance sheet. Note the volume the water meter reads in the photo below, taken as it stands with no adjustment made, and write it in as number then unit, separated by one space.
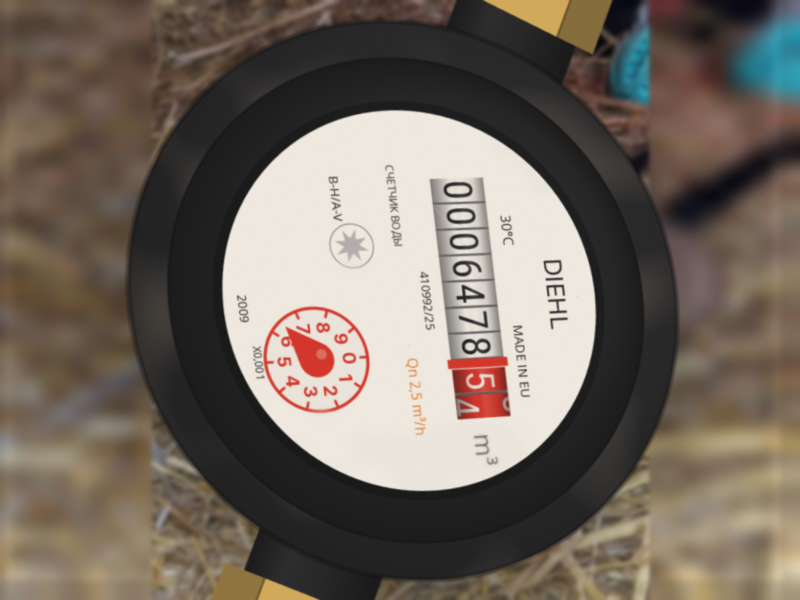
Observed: 6478.536 m³
